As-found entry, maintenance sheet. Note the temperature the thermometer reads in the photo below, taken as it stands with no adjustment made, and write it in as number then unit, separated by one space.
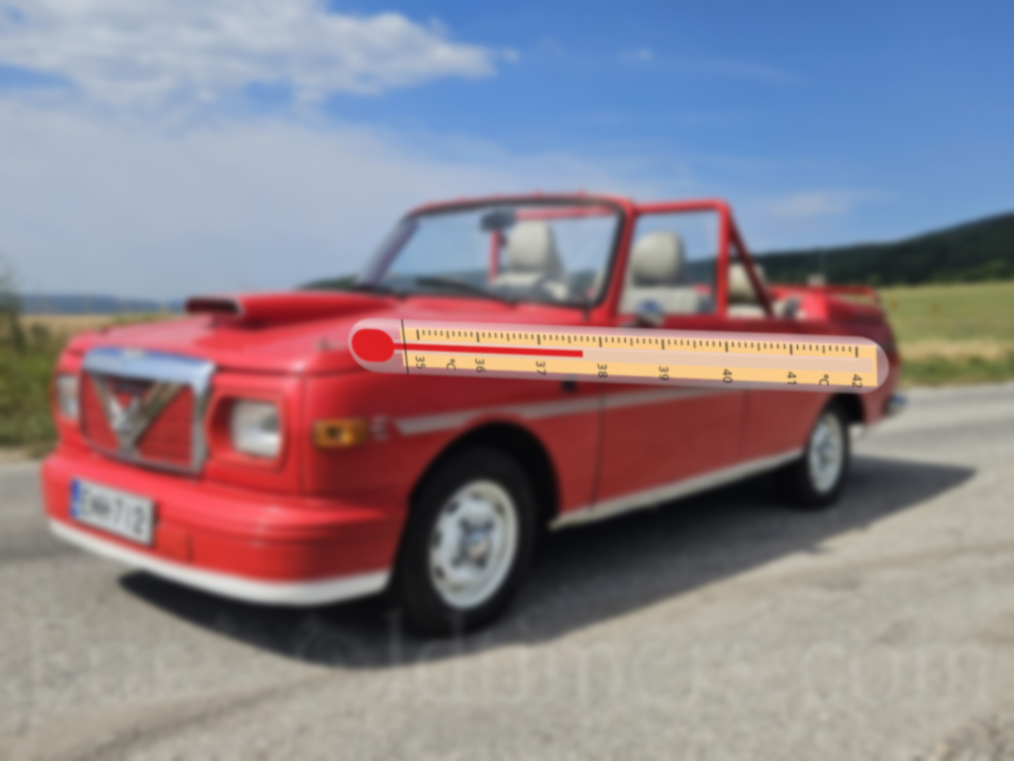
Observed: 37.7 °C
